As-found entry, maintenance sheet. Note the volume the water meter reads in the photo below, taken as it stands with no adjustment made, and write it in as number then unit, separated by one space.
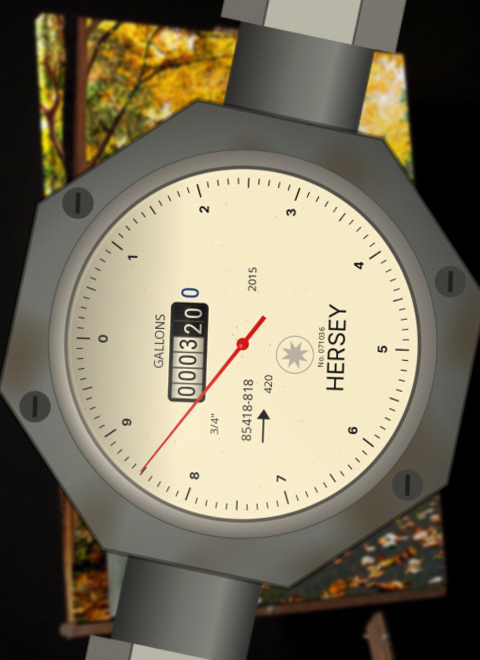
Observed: 3198.5 gal
